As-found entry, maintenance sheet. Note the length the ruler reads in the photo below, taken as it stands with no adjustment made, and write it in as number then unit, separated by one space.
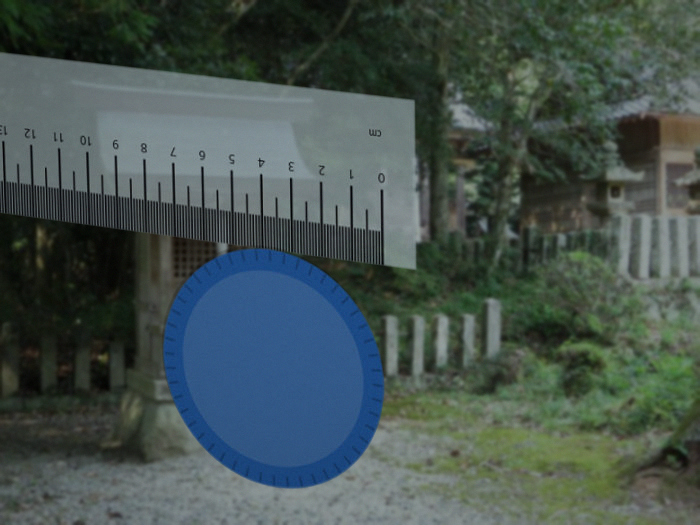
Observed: 7.5 cm
